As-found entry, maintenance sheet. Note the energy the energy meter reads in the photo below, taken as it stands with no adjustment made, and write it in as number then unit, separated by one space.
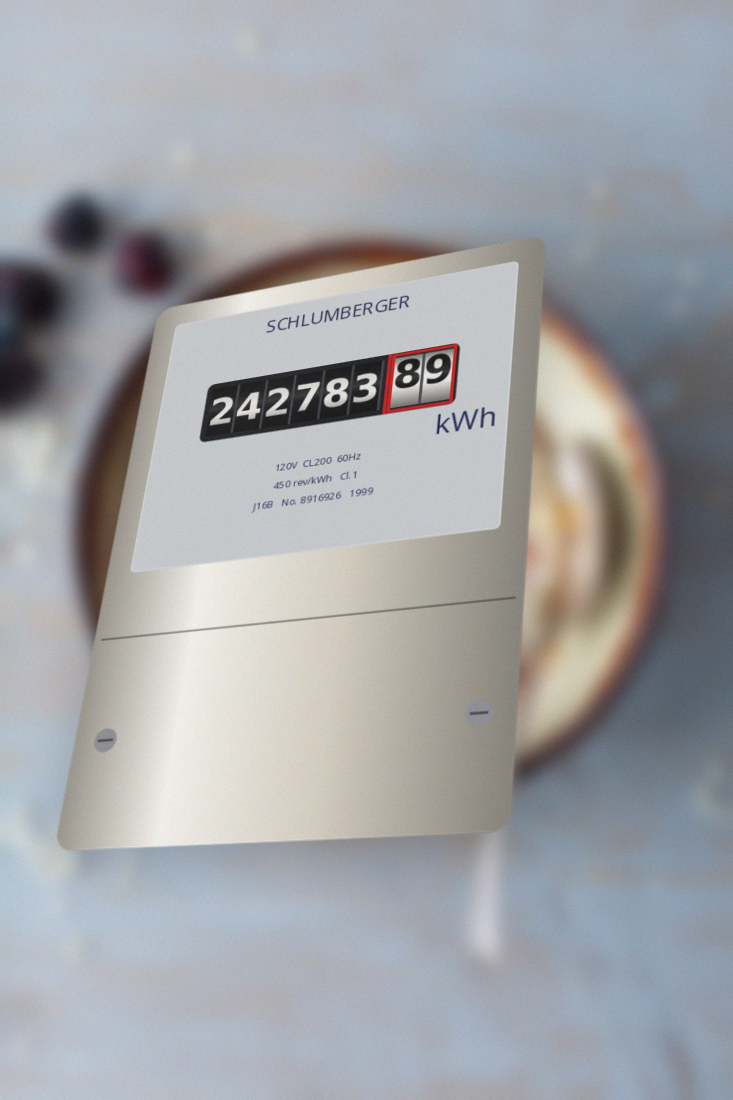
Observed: 242783.89 kWh
